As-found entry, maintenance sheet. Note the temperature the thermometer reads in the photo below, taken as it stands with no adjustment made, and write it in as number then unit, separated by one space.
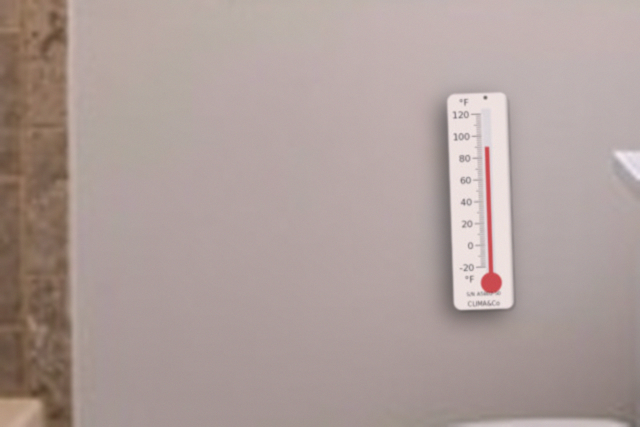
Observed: 90 °F
